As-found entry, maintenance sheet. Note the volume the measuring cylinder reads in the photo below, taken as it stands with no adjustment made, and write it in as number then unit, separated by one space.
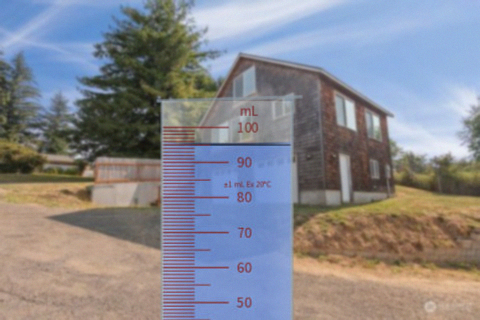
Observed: 95 mL
